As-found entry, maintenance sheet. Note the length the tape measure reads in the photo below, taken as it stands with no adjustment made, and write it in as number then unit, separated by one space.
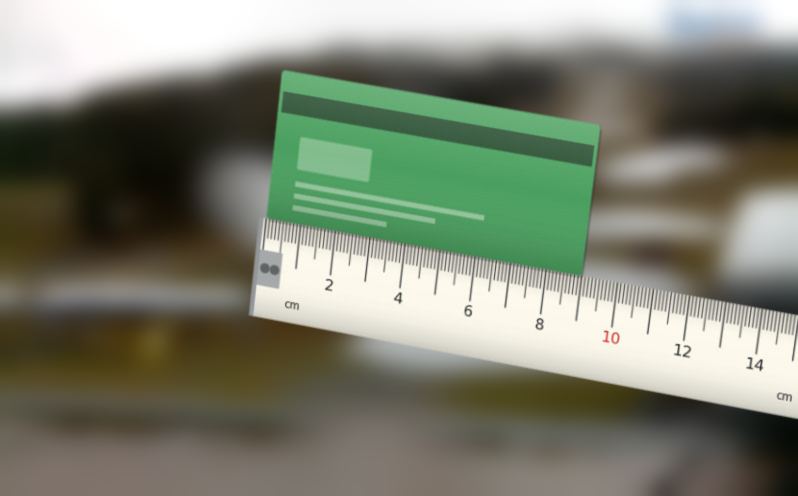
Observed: 9 cm
